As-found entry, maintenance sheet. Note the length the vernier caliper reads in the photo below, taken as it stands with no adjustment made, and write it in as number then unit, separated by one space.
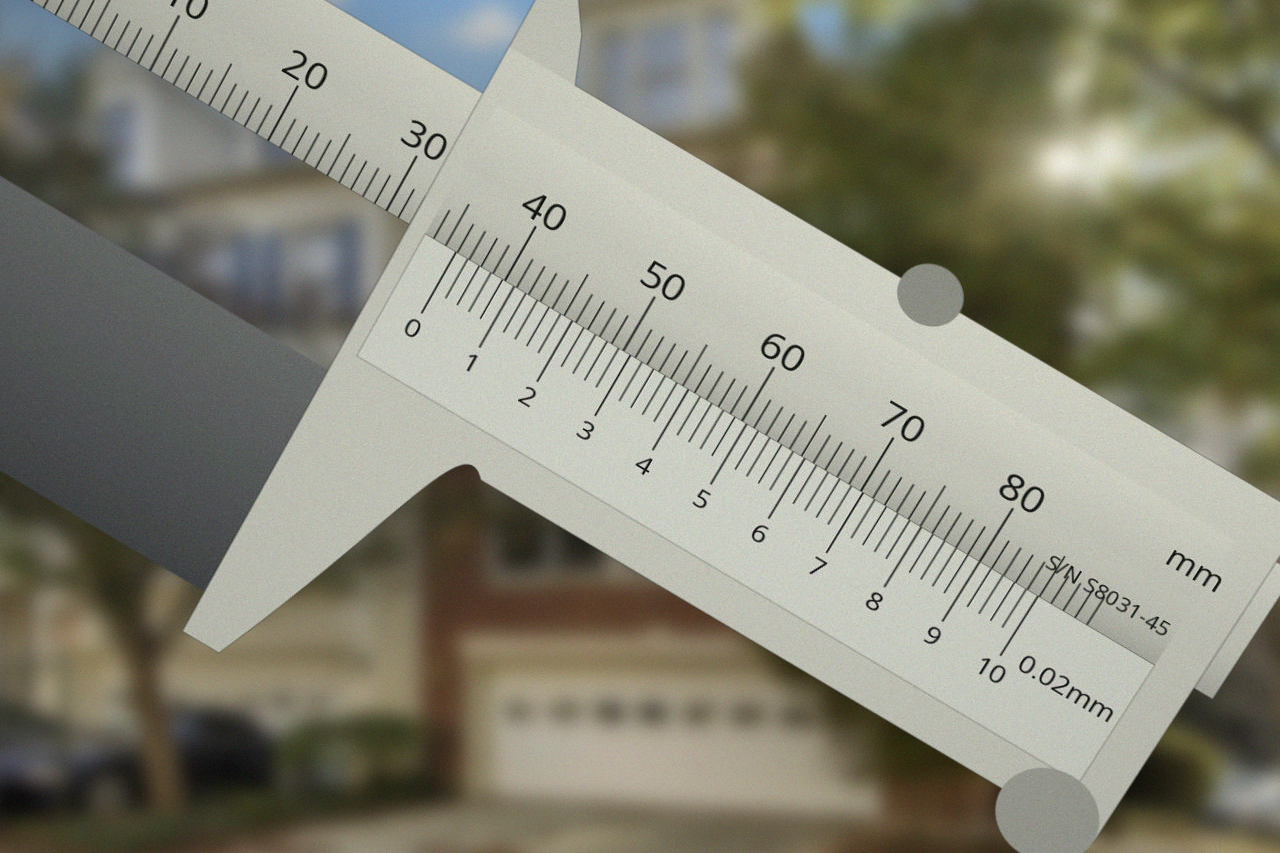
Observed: 35.9 mm
